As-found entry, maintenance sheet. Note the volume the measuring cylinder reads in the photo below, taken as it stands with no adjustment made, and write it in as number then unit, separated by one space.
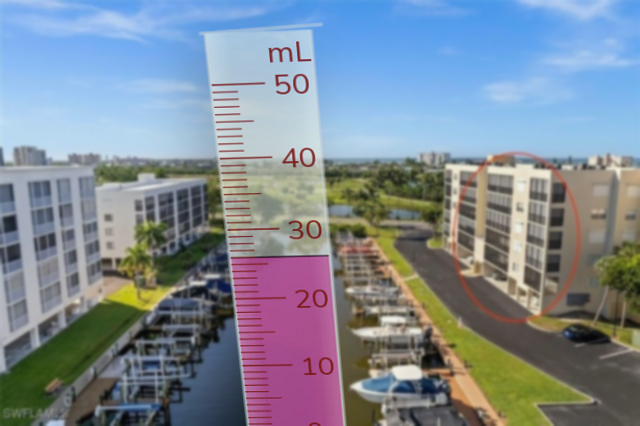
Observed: 26 mL
